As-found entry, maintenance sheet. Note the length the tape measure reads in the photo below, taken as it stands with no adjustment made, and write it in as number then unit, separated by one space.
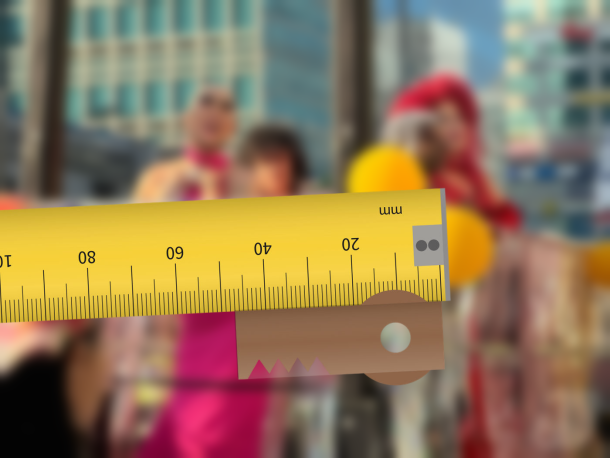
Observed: 47 mm
